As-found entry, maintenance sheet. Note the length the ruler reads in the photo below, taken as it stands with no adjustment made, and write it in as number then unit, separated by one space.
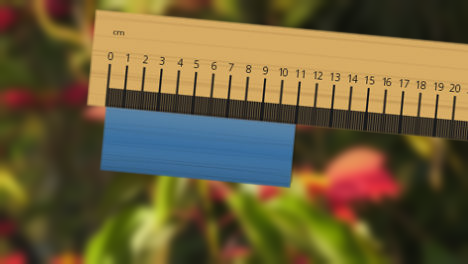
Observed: 11 cm
